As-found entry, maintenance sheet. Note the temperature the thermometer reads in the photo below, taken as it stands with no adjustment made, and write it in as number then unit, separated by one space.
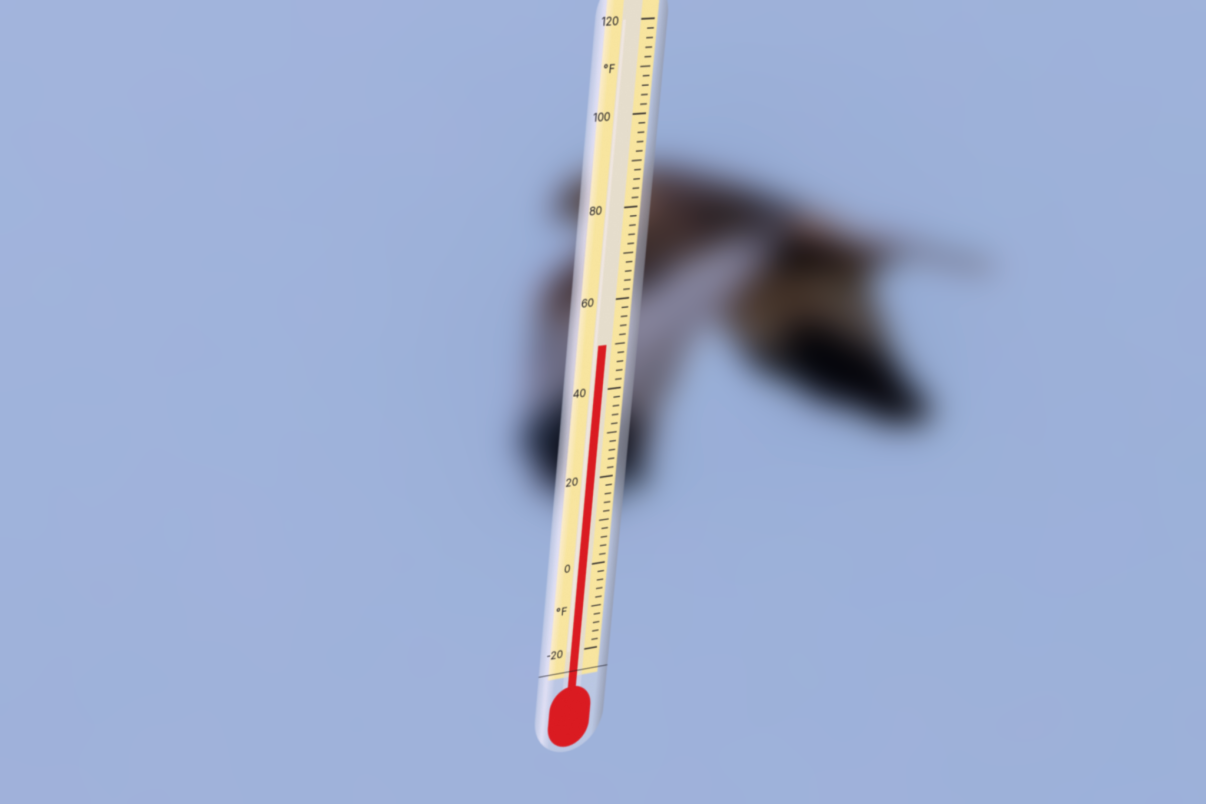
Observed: 50 °F
